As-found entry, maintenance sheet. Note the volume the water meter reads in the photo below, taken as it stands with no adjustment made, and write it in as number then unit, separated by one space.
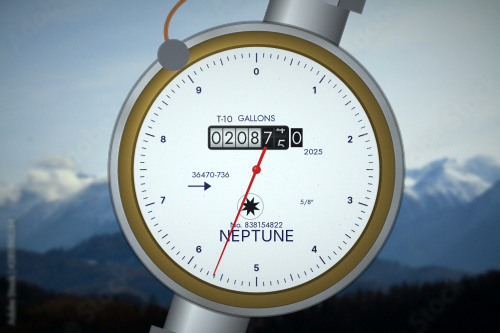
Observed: 208745.6 gal
